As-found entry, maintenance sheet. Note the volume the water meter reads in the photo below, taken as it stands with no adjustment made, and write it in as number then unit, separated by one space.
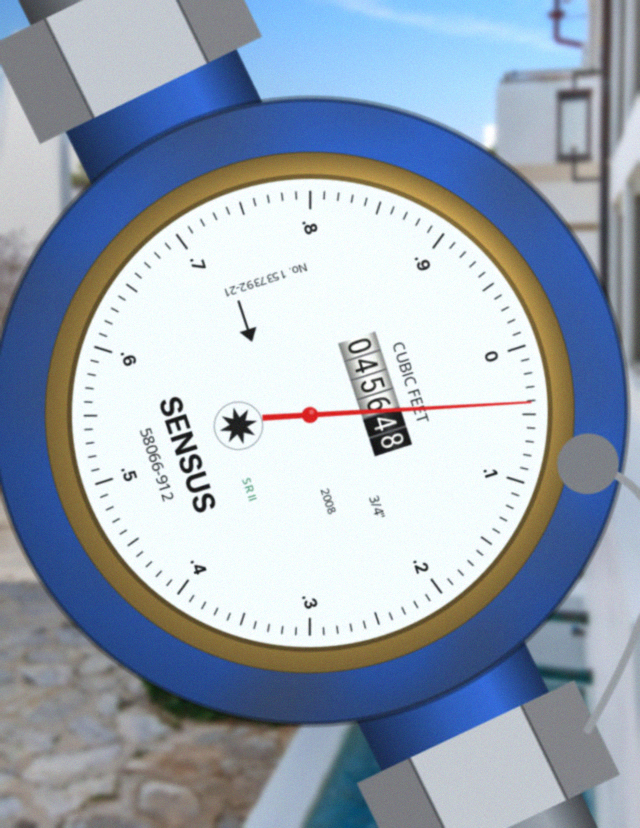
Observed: 45648.04 ft³
